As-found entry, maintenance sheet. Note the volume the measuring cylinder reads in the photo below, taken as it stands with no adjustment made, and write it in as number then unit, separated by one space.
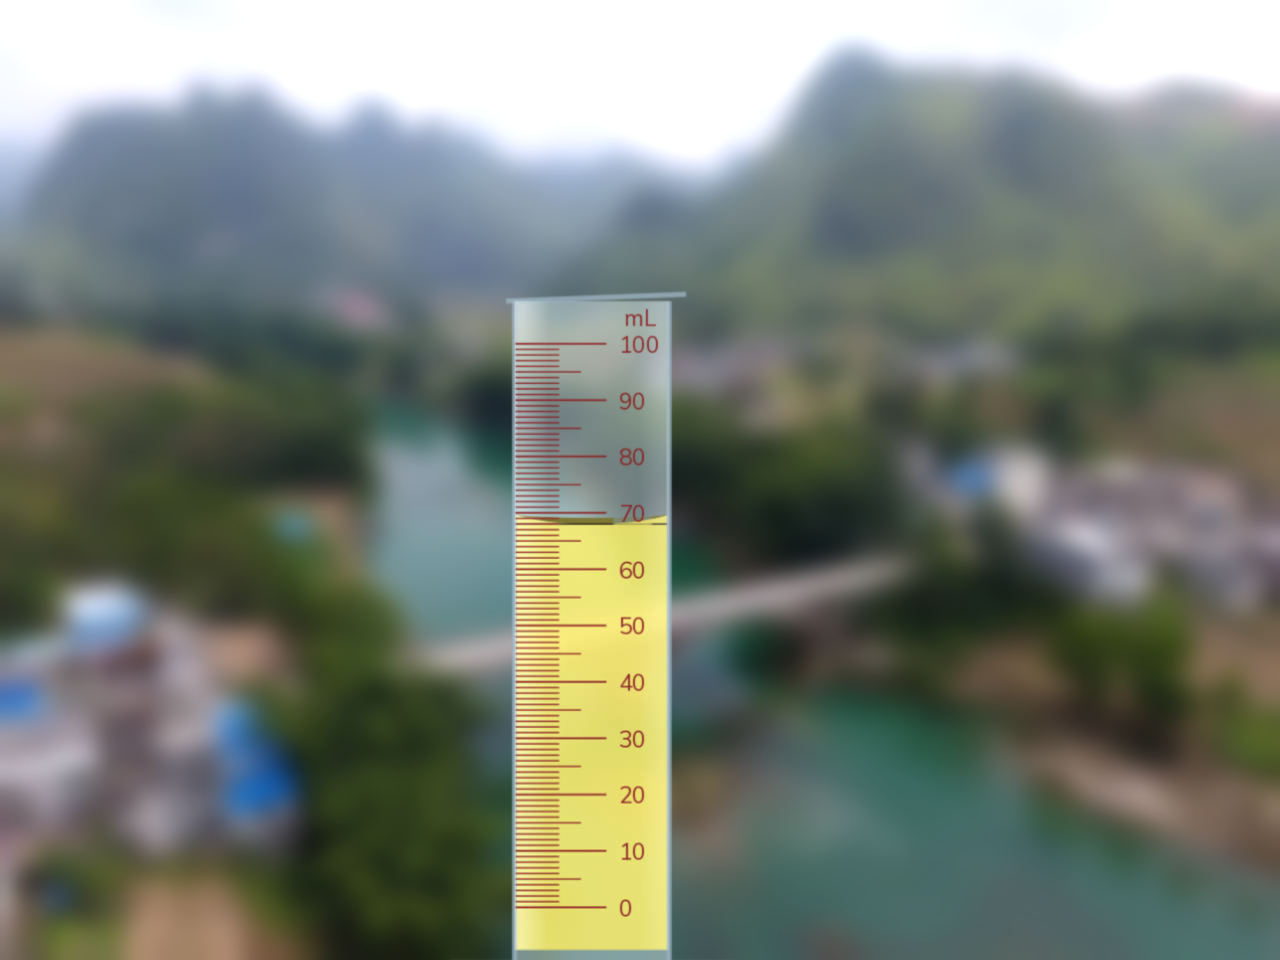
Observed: 68 mL
